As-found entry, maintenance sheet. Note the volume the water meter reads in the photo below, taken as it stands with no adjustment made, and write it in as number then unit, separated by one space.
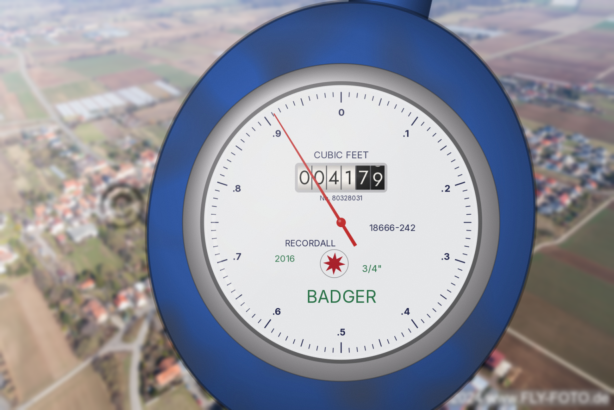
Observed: 4178.91 ft³
